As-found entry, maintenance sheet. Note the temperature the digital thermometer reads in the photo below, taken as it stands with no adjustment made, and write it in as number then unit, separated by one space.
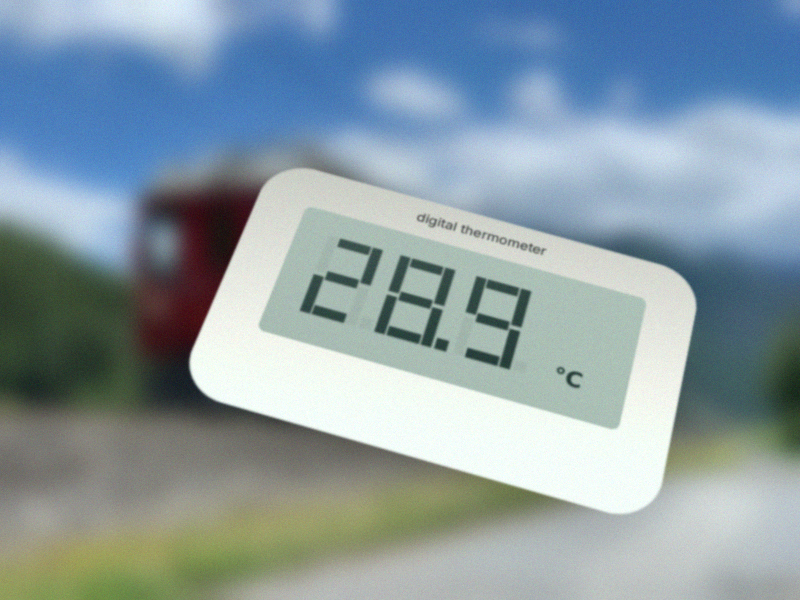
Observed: 28.9 °C
